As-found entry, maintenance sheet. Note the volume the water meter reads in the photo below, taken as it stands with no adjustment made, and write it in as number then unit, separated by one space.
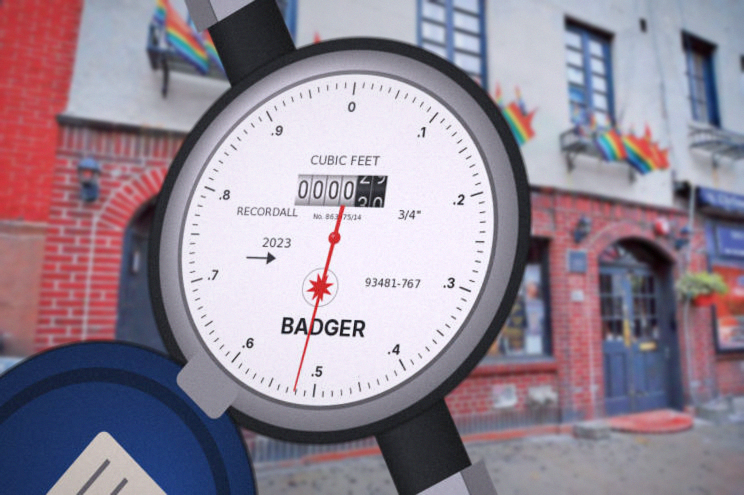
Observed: 29.52 ft³
